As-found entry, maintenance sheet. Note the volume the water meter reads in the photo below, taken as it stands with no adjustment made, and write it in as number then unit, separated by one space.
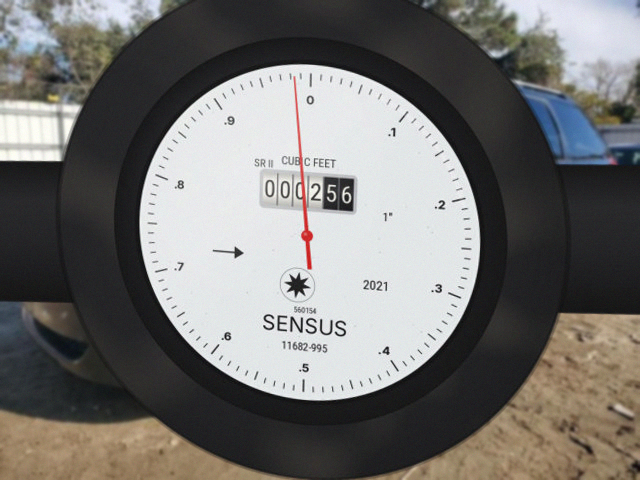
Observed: 255.98 ft³
